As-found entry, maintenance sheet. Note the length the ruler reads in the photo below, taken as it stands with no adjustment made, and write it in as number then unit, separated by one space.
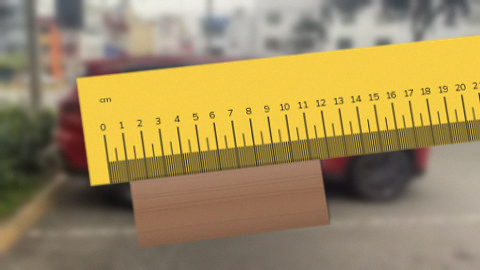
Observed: 10.5 cm
